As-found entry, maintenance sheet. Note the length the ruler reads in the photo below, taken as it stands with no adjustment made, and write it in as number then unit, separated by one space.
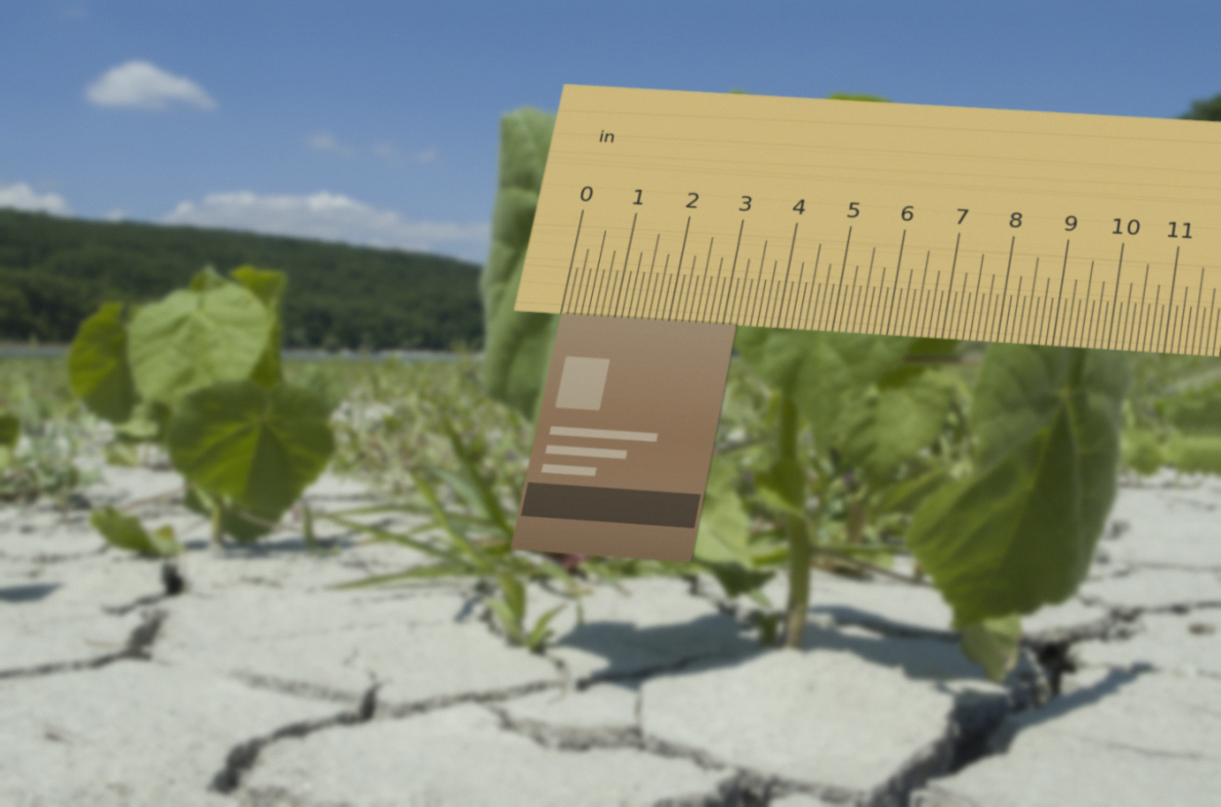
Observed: 3.25 in
